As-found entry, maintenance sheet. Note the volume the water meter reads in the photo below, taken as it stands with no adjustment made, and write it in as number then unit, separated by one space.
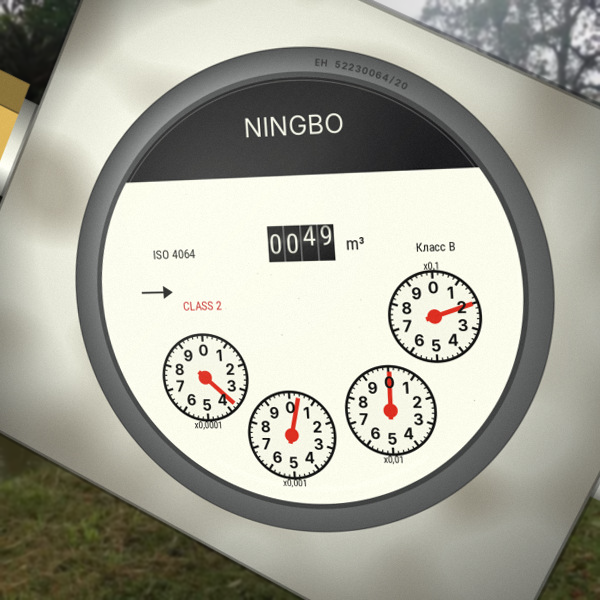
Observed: 49.2003 m³
